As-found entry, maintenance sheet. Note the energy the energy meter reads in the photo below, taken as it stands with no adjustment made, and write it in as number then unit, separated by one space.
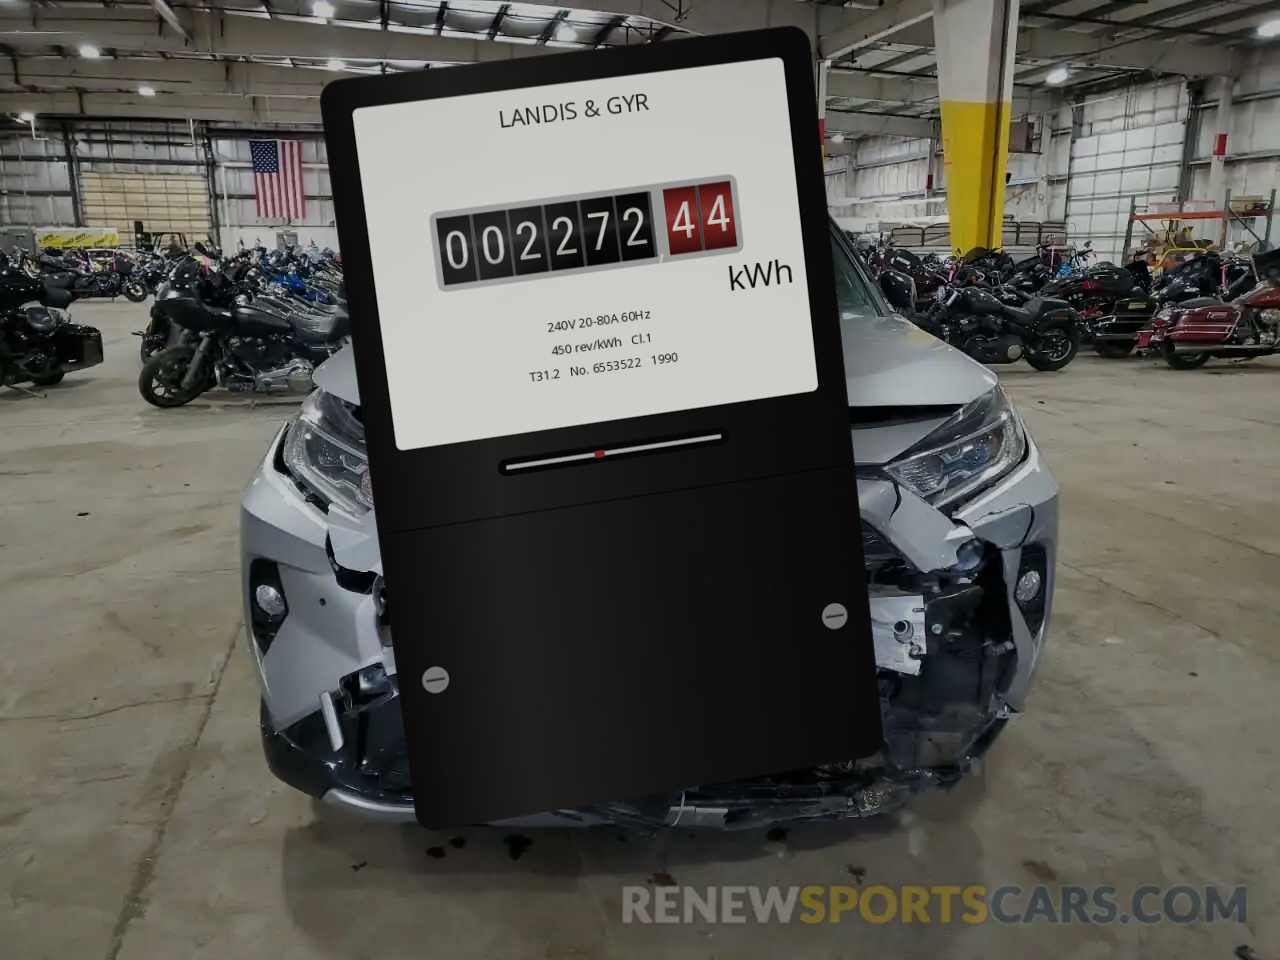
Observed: 2272.44 kWh
